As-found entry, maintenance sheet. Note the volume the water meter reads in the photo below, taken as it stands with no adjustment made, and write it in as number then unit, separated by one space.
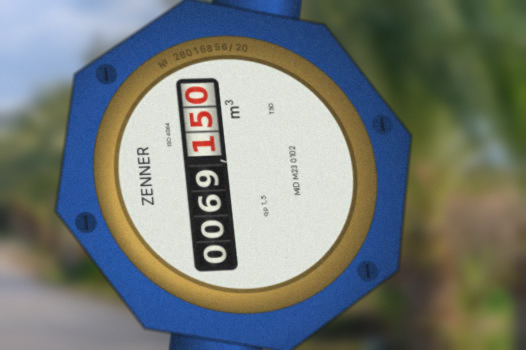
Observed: 69.150 m³
